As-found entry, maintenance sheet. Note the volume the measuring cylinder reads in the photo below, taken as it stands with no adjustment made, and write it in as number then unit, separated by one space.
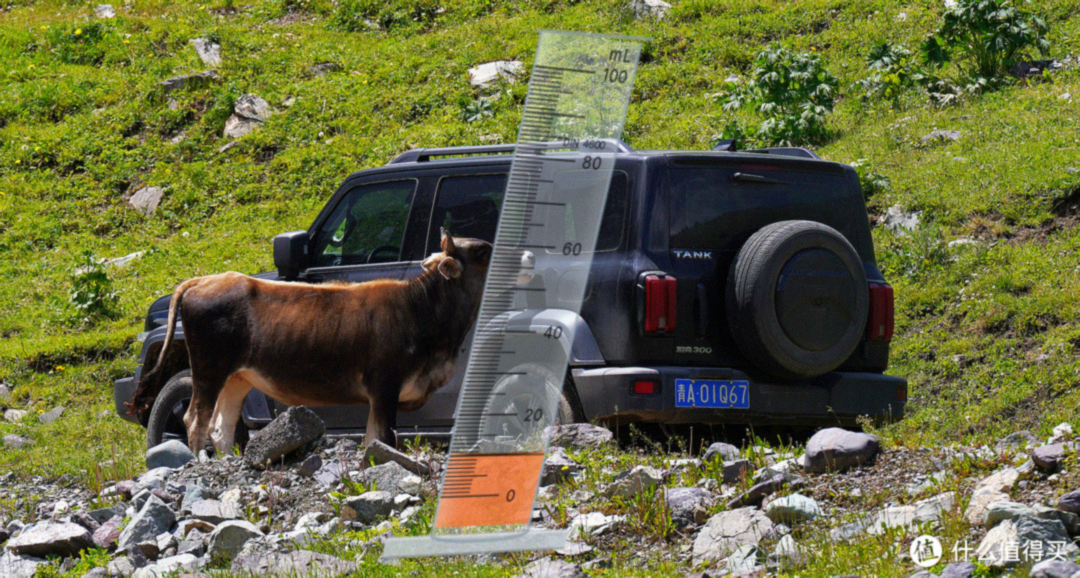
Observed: 10 mL
